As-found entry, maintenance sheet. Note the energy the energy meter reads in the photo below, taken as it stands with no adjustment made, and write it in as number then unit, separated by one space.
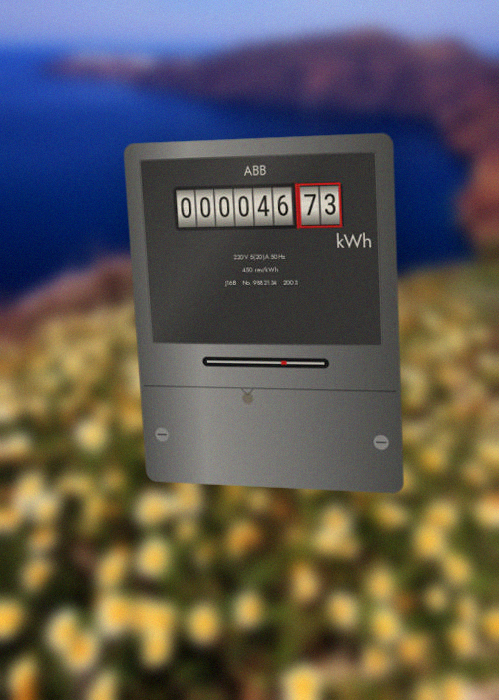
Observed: 46.73 kWh
